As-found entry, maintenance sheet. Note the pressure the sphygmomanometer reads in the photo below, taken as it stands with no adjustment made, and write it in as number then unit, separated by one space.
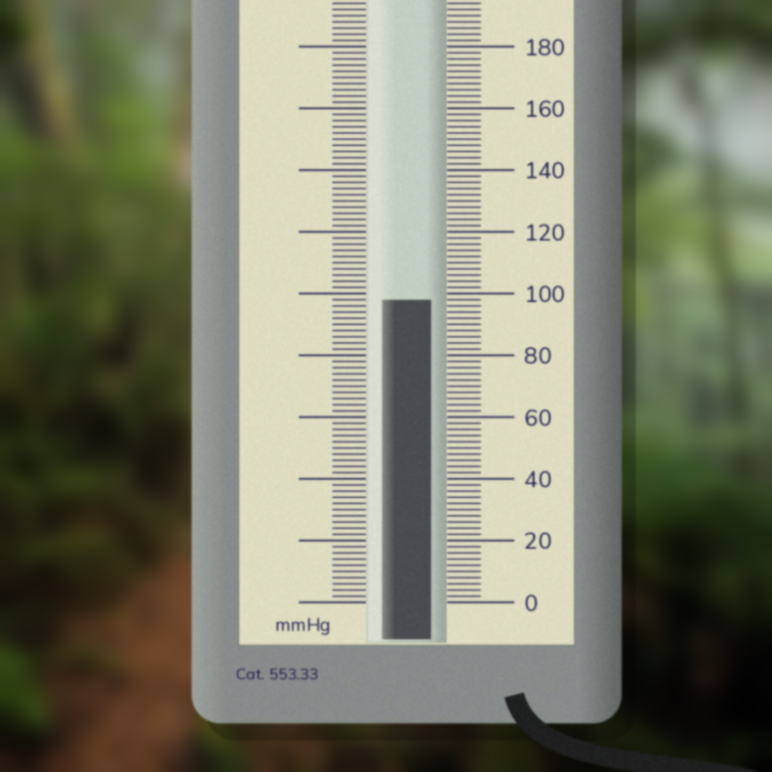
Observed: 98 mmHg
